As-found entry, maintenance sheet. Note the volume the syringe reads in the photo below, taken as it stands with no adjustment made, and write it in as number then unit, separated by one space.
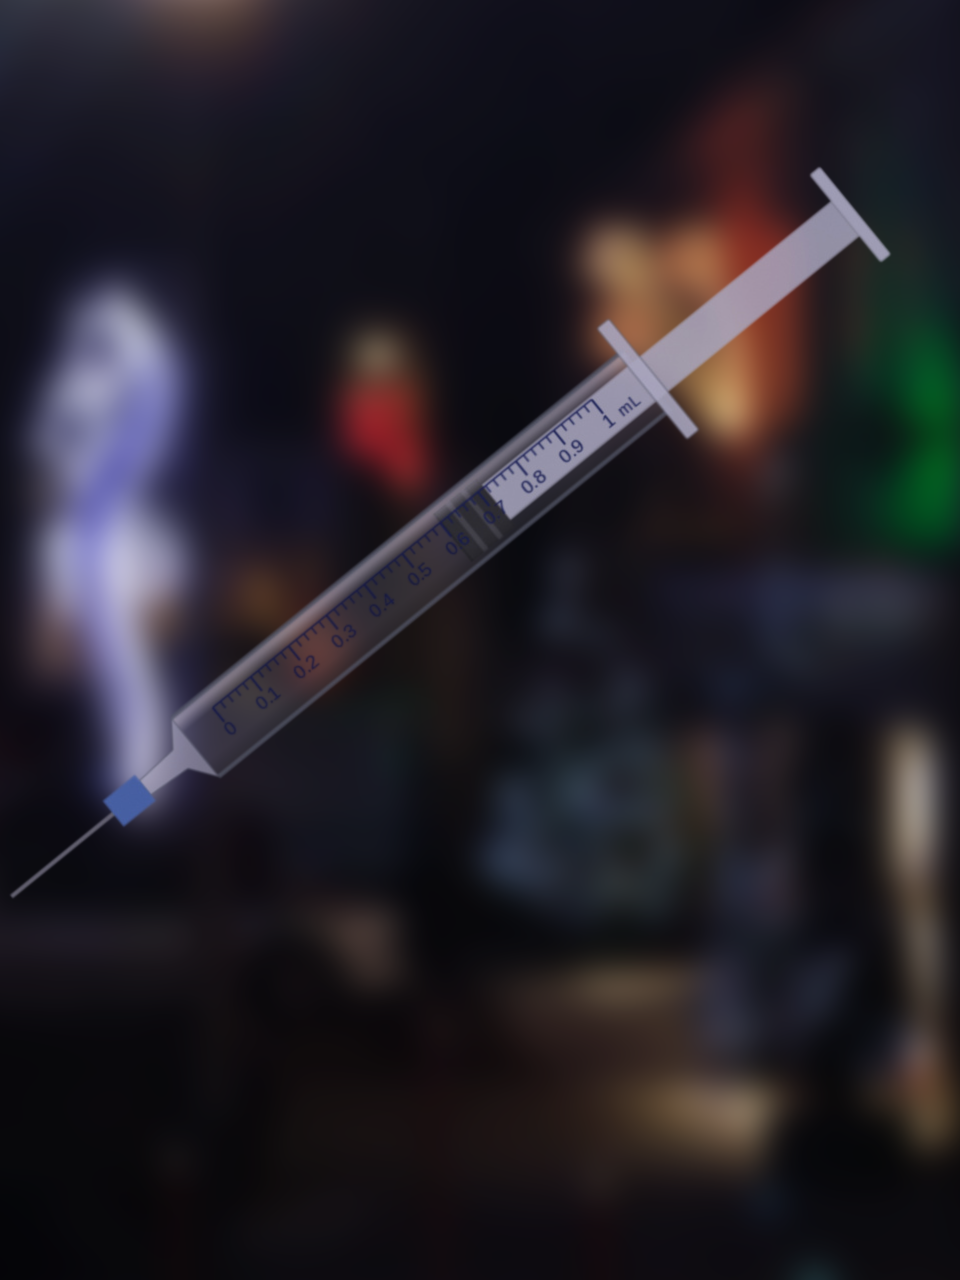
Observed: 0.6 mL
